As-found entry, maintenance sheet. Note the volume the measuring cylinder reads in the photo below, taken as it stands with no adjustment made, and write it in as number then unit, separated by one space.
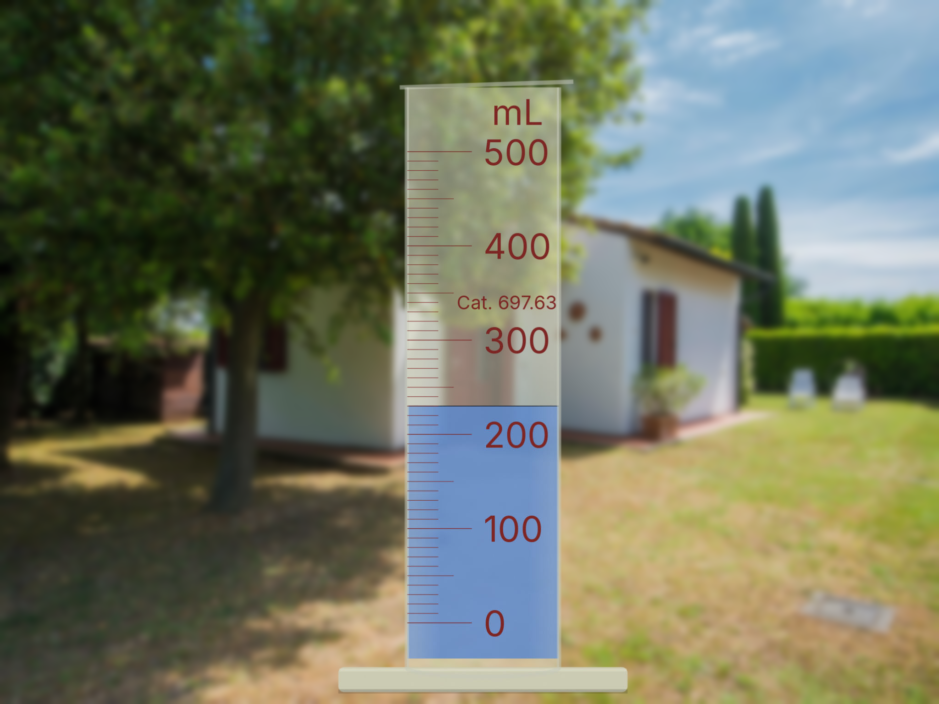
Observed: 230 mL
